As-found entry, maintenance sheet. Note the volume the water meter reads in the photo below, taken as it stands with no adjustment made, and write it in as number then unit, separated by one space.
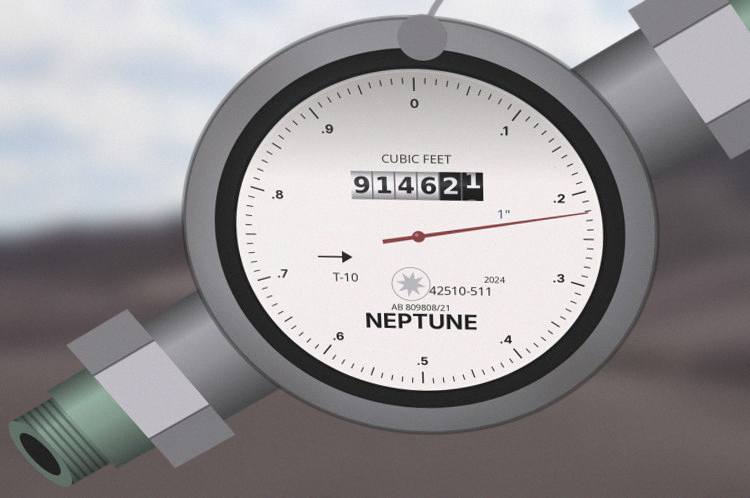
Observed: 914621.22 ft³
